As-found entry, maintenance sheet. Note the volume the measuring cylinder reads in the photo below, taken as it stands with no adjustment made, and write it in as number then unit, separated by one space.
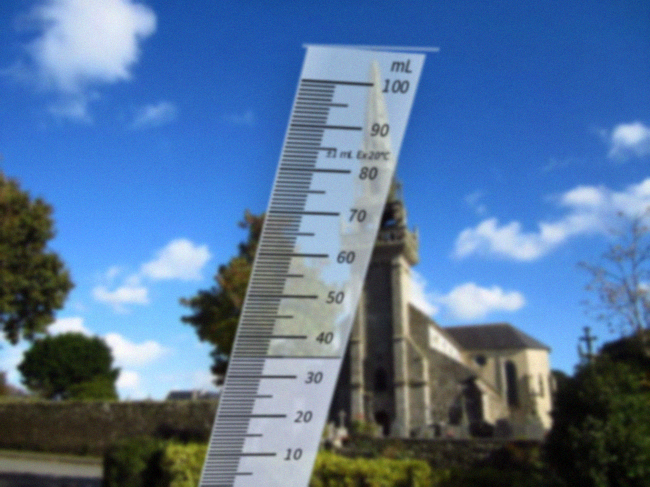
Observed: 35 mL
